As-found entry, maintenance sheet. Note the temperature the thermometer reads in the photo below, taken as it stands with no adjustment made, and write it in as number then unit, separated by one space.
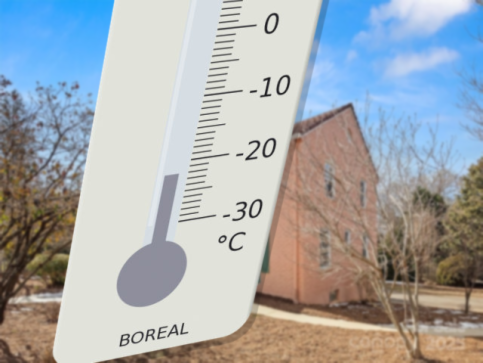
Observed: -22 °C
